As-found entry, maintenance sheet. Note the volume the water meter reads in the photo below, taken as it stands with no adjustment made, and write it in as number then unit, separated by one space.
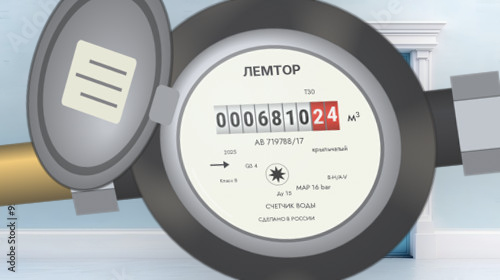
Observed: 6810.24 m³
